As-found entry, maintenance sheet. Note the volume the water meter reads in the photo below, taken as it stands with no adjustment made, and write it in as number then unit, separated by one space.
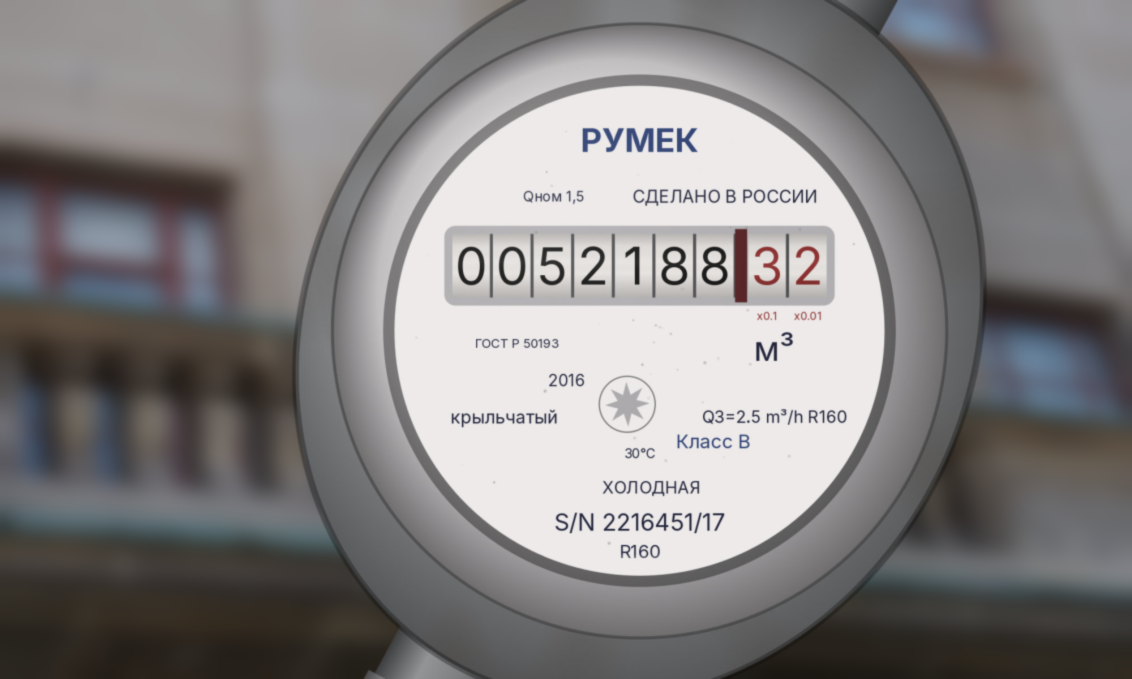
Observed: 52188.32 m³
